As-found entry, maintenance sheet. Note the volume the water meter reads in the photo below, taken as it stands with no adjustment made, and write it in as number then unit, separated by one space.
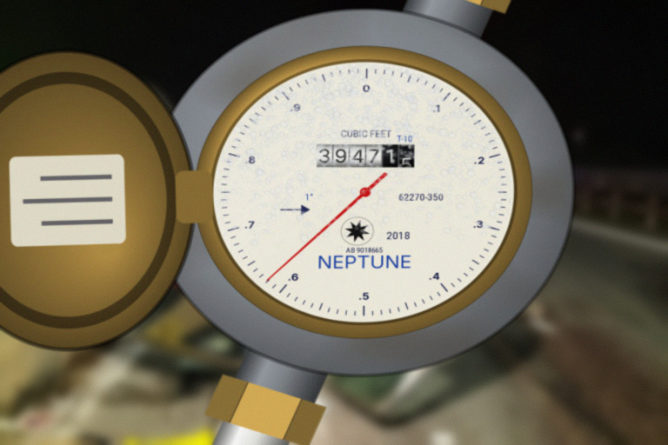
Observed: 394714.62 ft³
